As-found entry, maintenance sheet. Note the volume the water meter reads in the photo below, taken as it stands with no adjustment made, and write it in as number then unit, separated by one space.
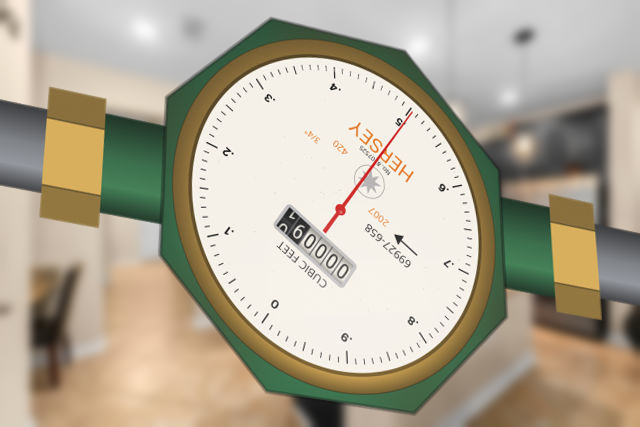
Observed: 90.50 ft³
